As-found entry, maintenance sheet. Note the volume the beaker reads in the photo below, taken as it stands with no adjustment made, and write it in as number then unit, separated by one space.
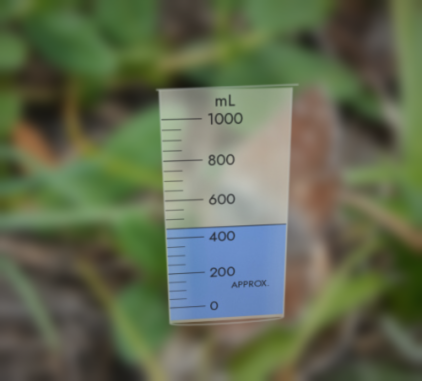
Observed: 450 mL
